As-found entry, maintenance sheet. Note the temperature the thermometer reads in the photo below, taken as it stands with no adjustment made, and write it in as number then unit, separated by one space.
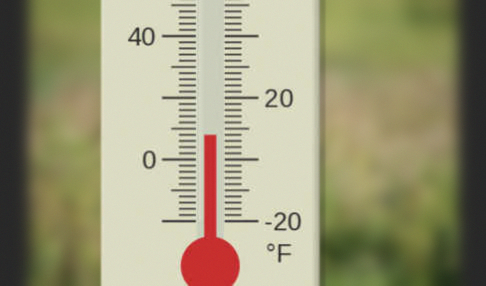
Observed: 8 °F
